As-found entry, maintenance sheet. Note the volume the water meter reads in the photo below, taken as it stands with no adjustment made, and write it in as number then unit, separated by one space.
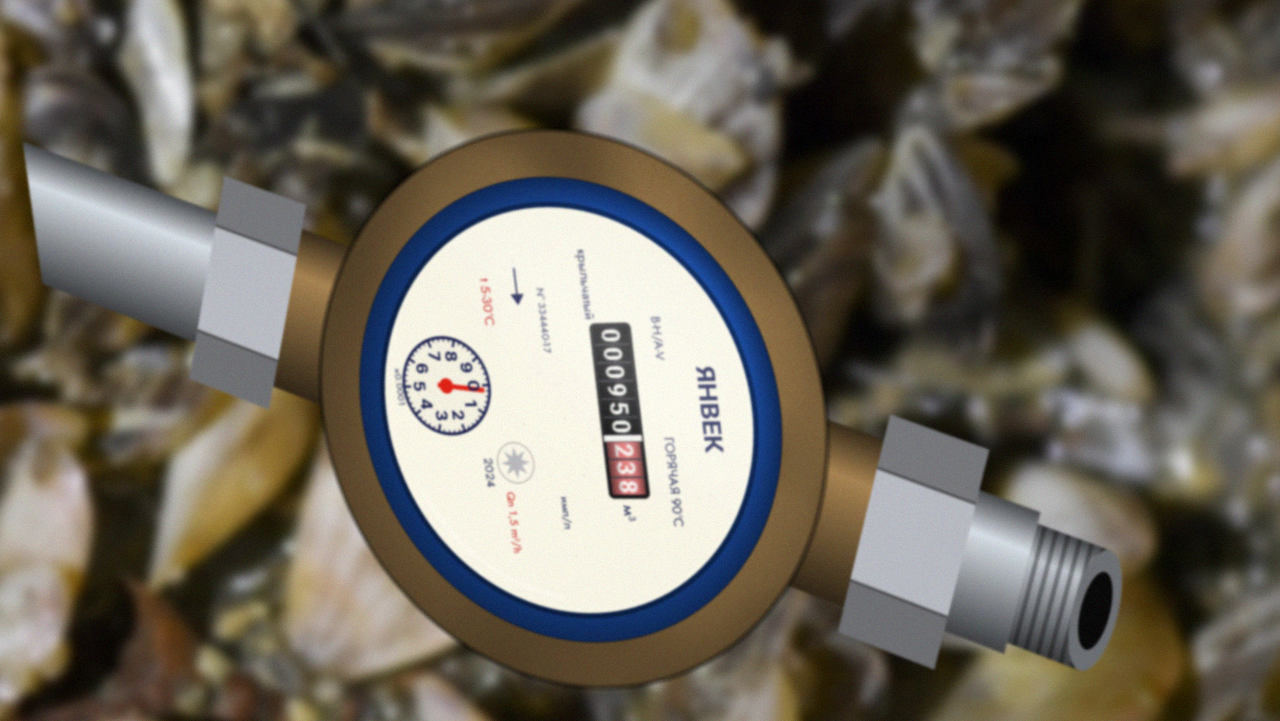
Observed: 950.2380 m³
